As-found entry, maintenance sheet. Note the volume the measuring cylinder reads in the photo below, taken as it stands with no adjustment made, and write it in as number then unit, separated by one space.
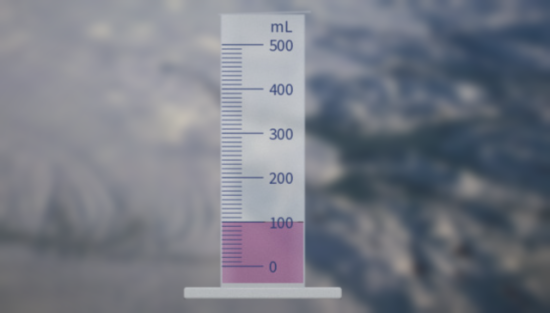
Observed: 100 mL
